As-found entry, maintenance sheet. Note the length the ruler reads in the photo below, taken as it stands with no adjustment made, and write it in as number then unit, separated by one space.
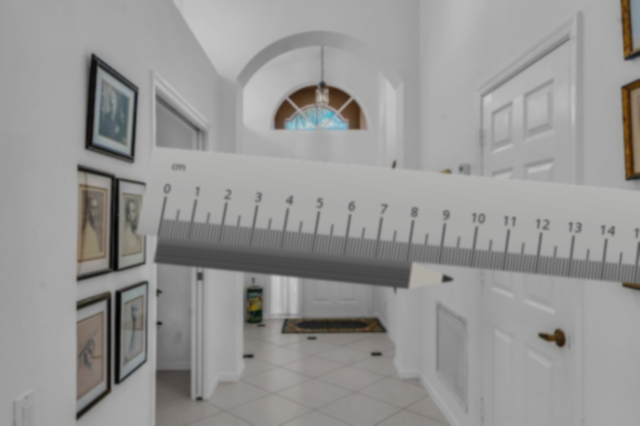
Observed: 9.5 cm
